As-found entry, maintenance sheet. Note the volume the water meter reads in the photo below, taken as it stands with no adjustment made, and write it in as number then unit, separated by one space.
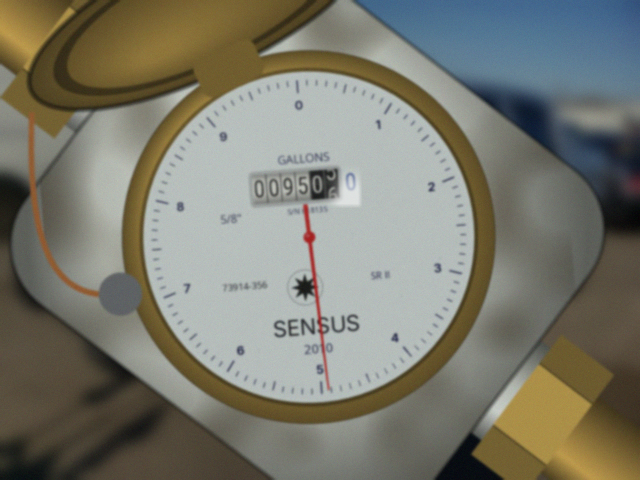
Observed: 95054.9 gal
